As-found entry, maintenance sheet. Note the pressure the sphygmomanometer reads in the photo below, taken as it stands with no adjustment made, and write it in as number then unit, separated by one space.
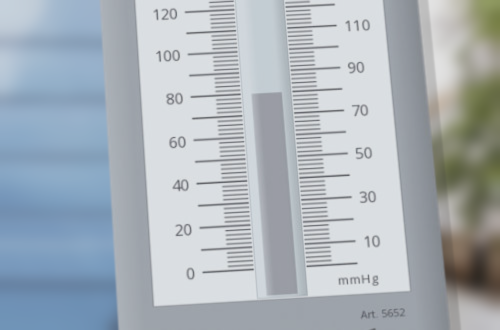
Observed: 80 mmHg
